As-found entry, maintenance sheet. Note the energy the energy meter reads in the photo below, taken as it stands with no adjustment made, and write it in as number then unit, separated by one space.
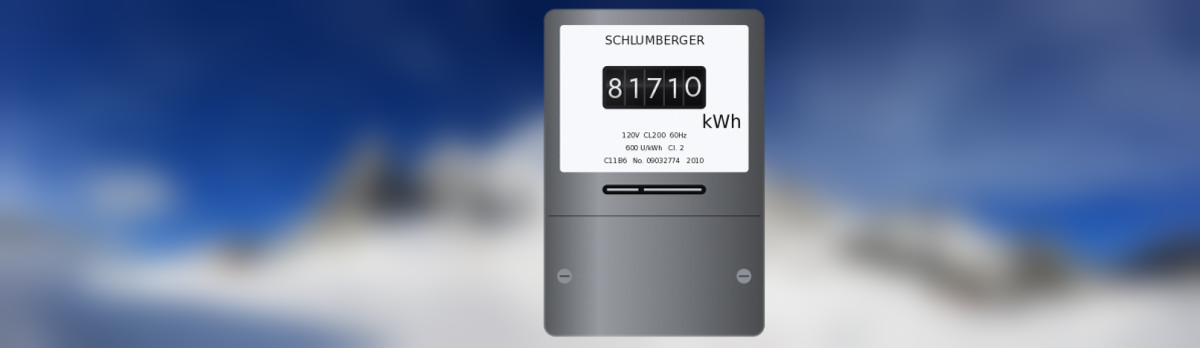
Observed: 81710 kWh
